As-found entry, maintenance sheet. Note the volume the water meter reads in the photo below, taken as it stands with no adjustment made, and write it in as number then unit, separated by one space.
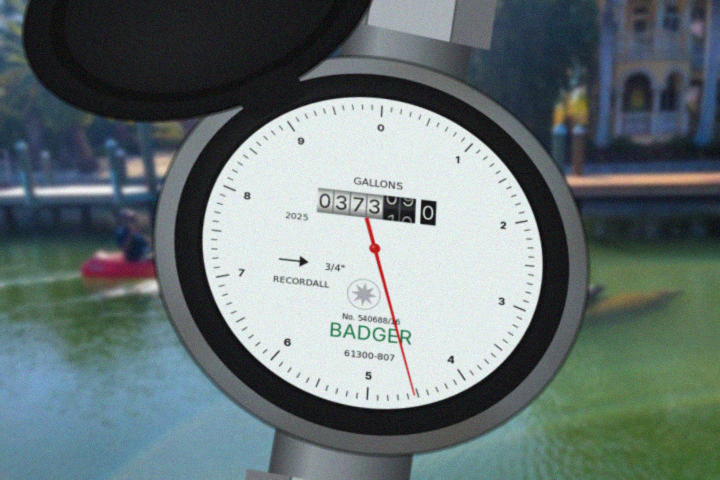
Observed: 373094.5 gal
